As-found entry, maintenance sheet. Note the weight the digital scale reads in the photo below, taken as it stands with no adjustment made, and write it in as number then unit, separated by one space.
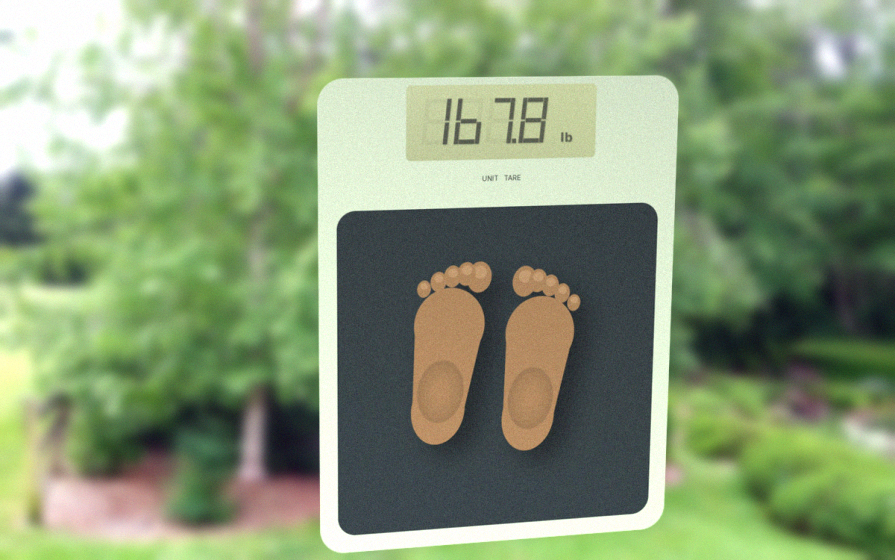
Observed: 167.8 lb
